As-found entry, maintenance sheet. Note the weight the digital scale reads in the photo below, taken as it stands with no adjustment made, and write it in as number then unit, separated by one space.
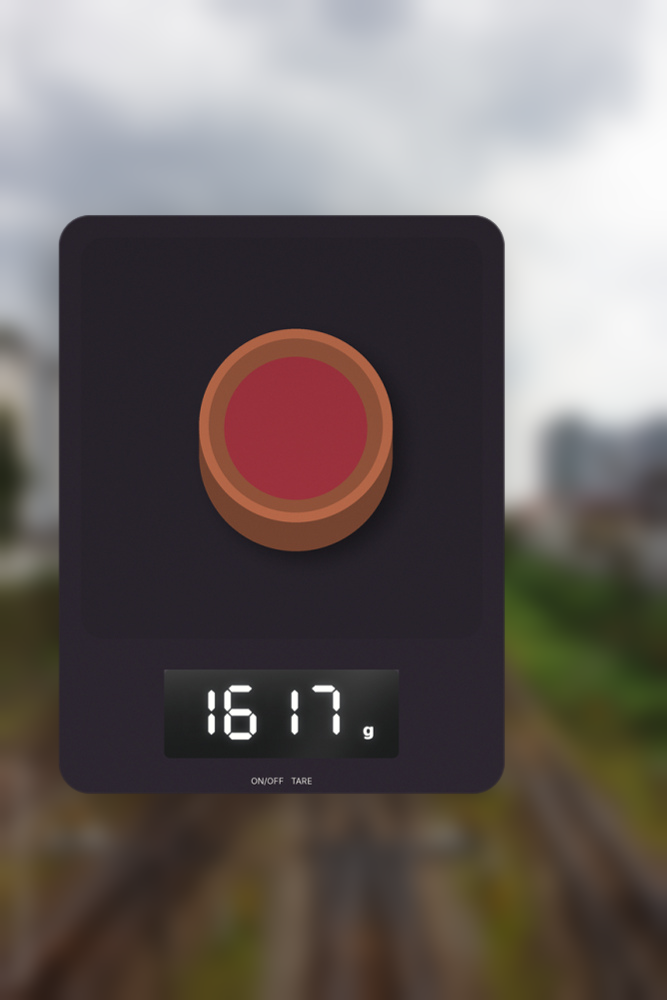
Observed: 1617 g
